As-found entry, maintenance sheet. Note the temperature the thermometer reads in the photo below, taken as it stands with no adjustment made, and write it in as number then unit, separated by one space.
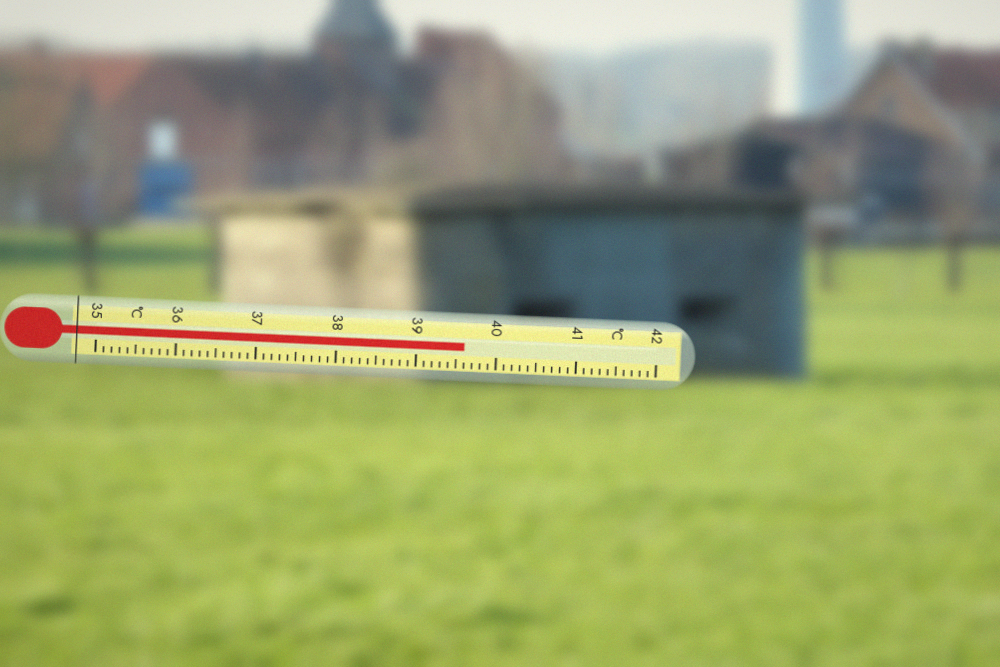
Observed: 39.6 °C
